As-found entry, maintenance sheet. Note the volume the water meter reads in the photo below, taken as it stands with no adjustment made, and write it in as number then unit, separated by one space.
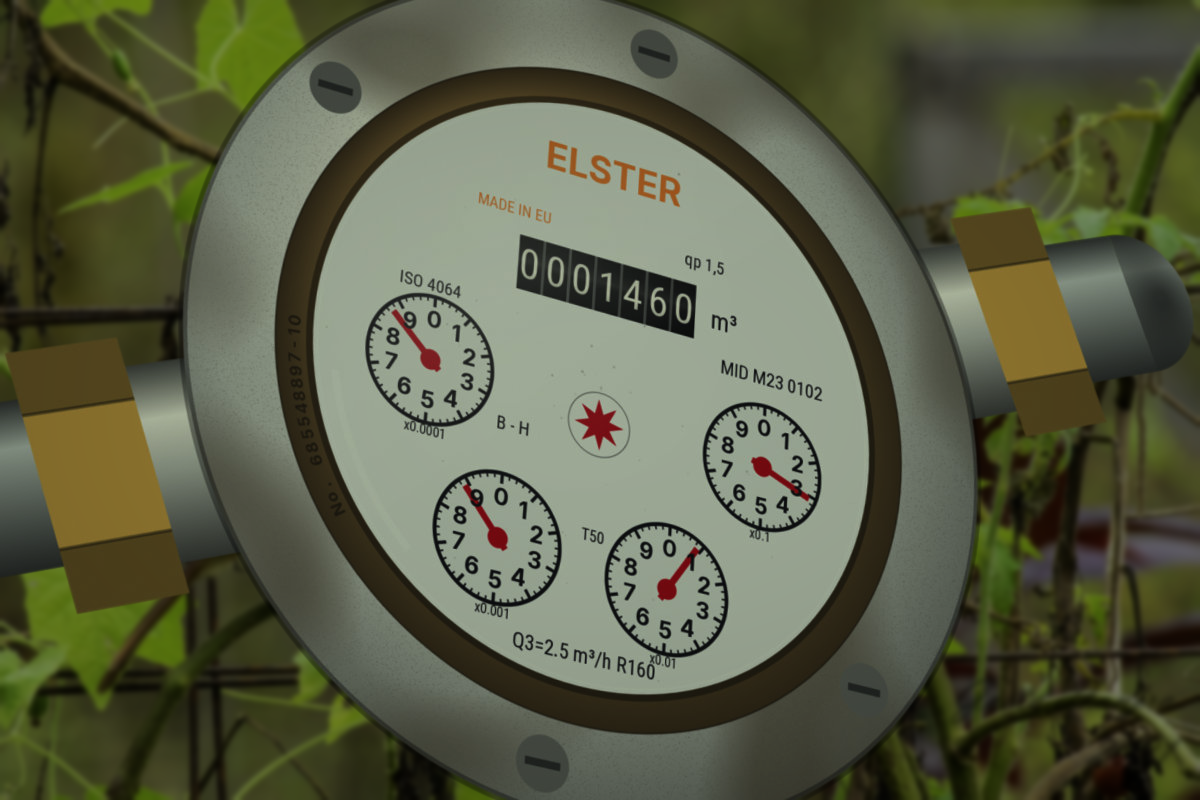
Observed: 1460.3088 m³
